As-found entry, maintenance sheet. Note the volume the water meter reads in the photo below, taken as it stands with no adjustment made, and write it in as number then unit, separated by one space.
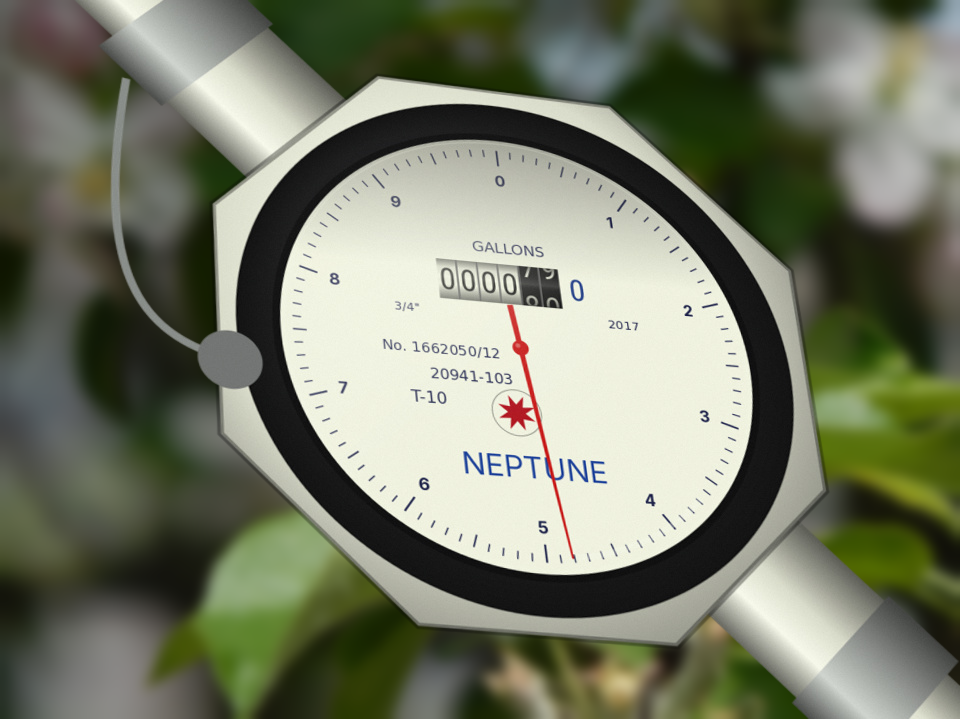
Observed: 794.8 gal
